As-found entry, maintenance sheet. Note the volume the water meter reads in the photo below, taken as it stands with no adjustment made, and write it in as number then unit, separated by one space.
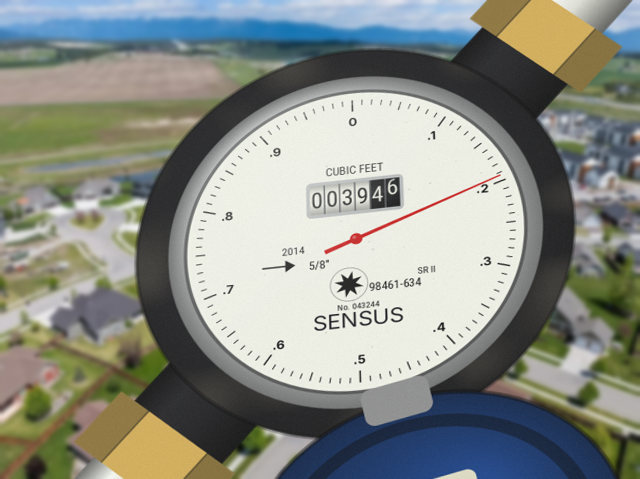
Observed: 3946.19 ft³
